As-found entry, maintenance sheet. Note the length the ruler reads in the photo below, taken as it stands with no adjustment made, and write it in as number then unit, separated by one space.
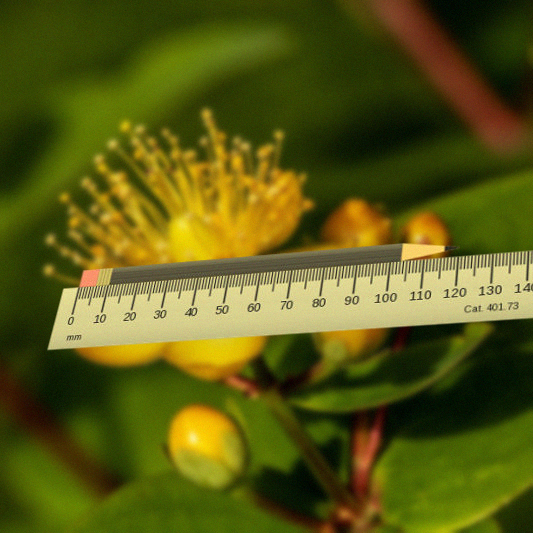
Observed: 120 mm
